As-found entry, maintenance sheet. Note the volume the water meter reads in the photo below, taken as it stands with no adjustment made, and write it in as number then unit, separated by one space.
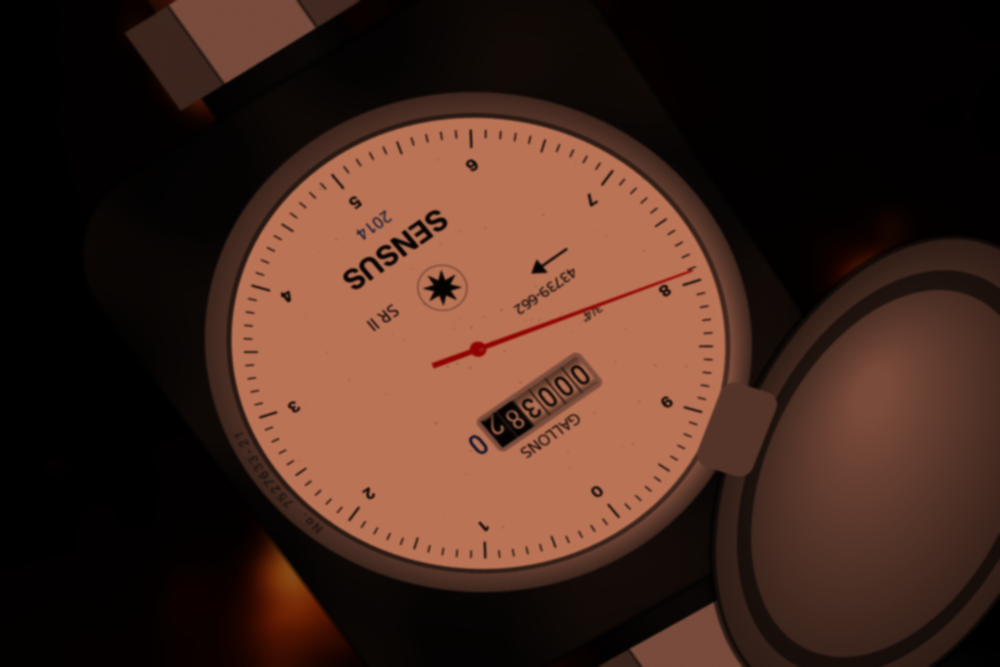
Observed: 3817.9 gal
